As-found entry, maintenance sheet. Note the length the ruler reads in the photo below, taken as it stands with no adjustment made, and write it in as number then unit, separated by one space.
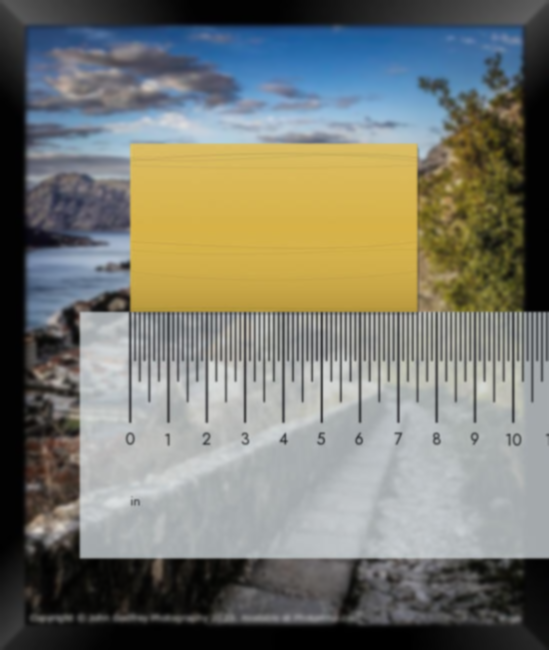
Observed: 7.5 in
